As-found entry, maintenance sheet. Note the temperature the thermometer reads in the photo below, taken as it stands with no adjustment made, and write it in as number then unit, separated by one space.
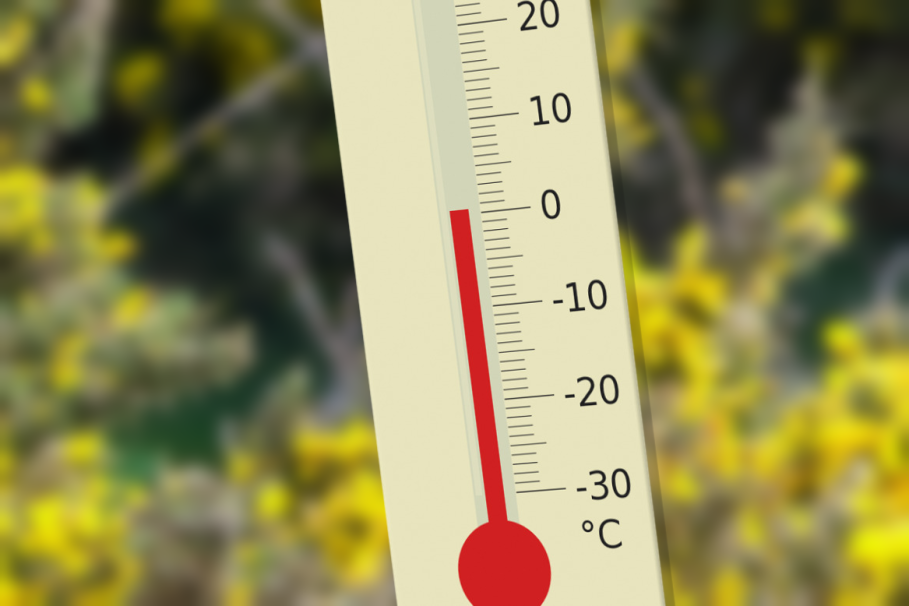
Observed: 0.5 °C
